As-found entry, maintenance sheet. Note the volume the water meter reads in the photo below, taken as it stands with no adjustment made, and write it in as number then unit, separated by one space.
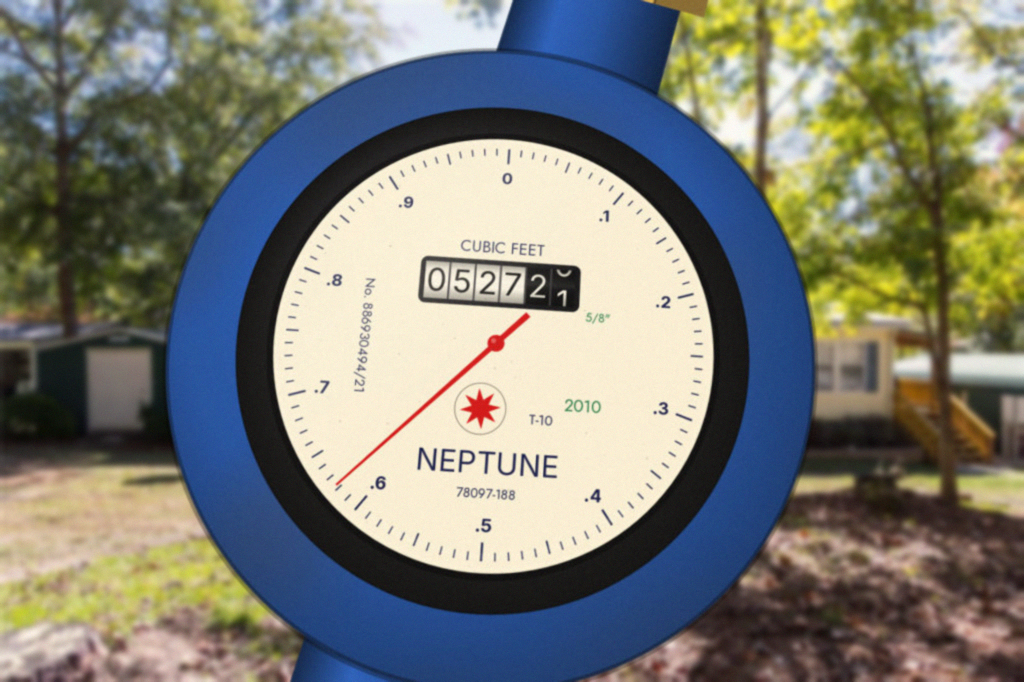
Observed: 52720.62 ft³
